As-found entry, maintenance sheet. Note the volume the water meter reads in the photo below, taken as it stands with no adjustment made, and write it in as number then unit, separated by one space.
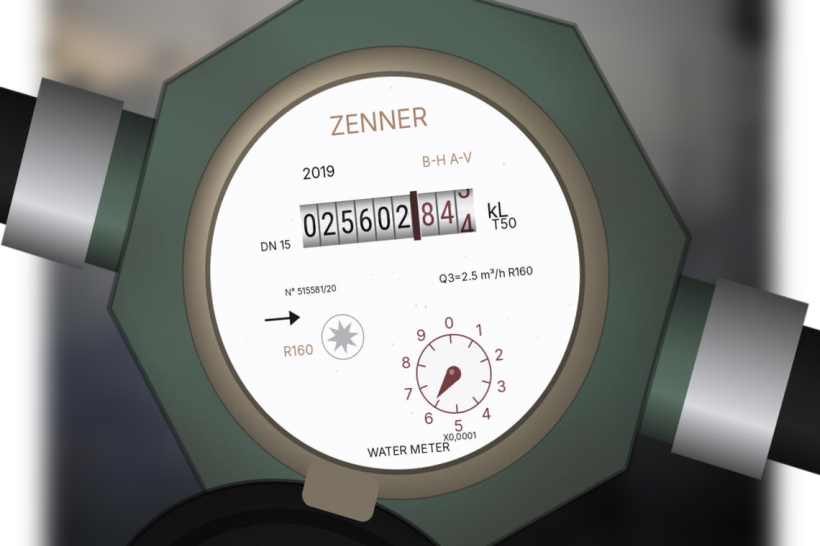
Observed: 25602.8436 kL
